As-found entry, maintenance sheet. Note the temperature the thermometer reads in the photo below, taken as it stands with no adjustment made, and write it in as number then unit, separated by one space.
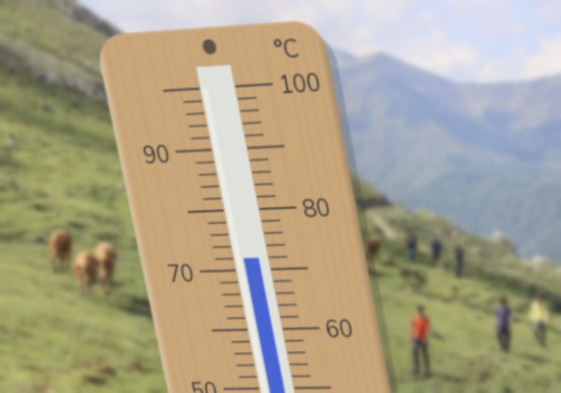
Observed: 72 °C
